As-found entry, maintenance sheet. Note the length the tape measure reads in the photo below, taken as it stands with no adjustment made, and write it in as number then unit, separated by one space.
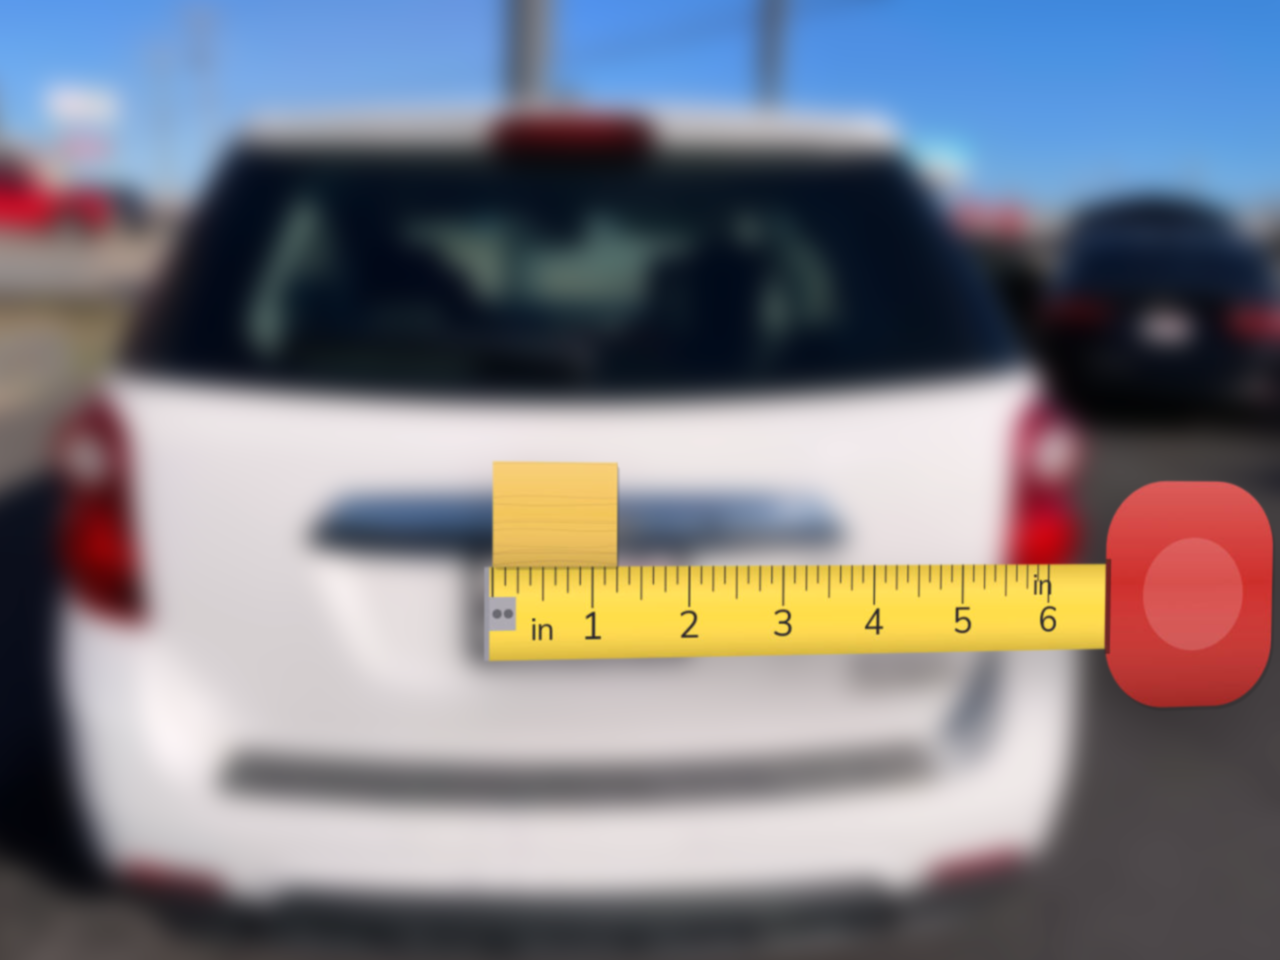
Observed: 1.25 in
